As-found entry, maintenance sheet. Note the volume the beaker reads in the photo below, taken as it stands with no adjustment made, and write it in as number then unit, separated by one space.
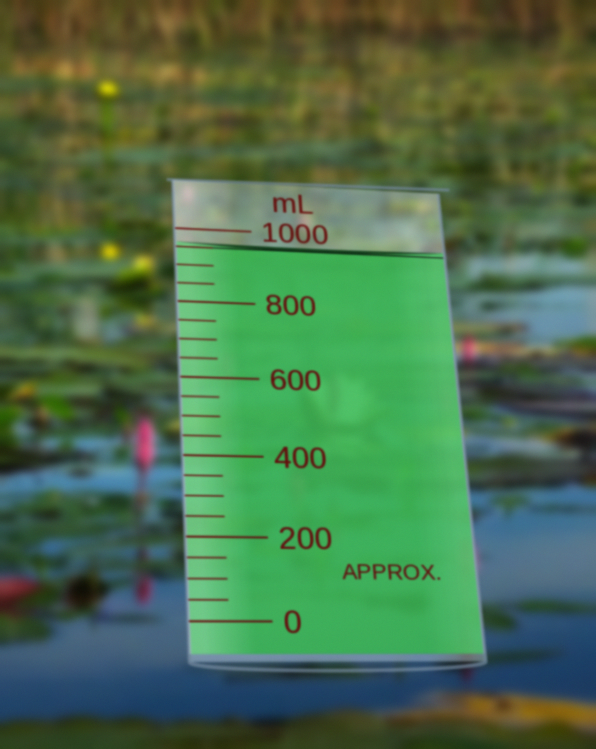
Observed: 950 mL
